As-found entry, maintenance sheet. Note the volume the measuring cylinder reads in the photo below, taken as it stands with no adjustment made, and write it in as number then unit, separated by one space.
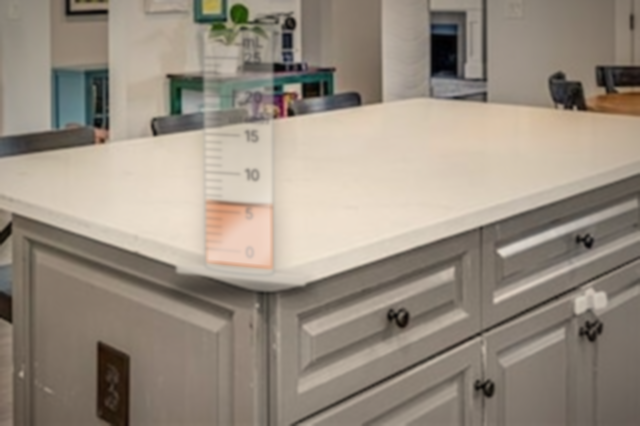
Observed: 6 mL
